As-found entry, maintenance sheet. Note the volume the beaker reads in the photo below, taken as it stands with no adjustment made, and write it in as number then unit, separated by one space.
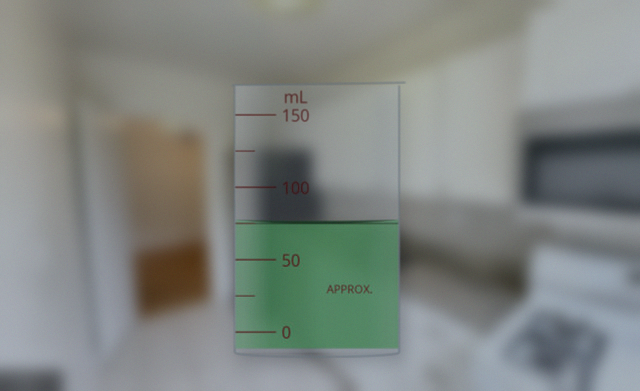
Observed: 75 mL
